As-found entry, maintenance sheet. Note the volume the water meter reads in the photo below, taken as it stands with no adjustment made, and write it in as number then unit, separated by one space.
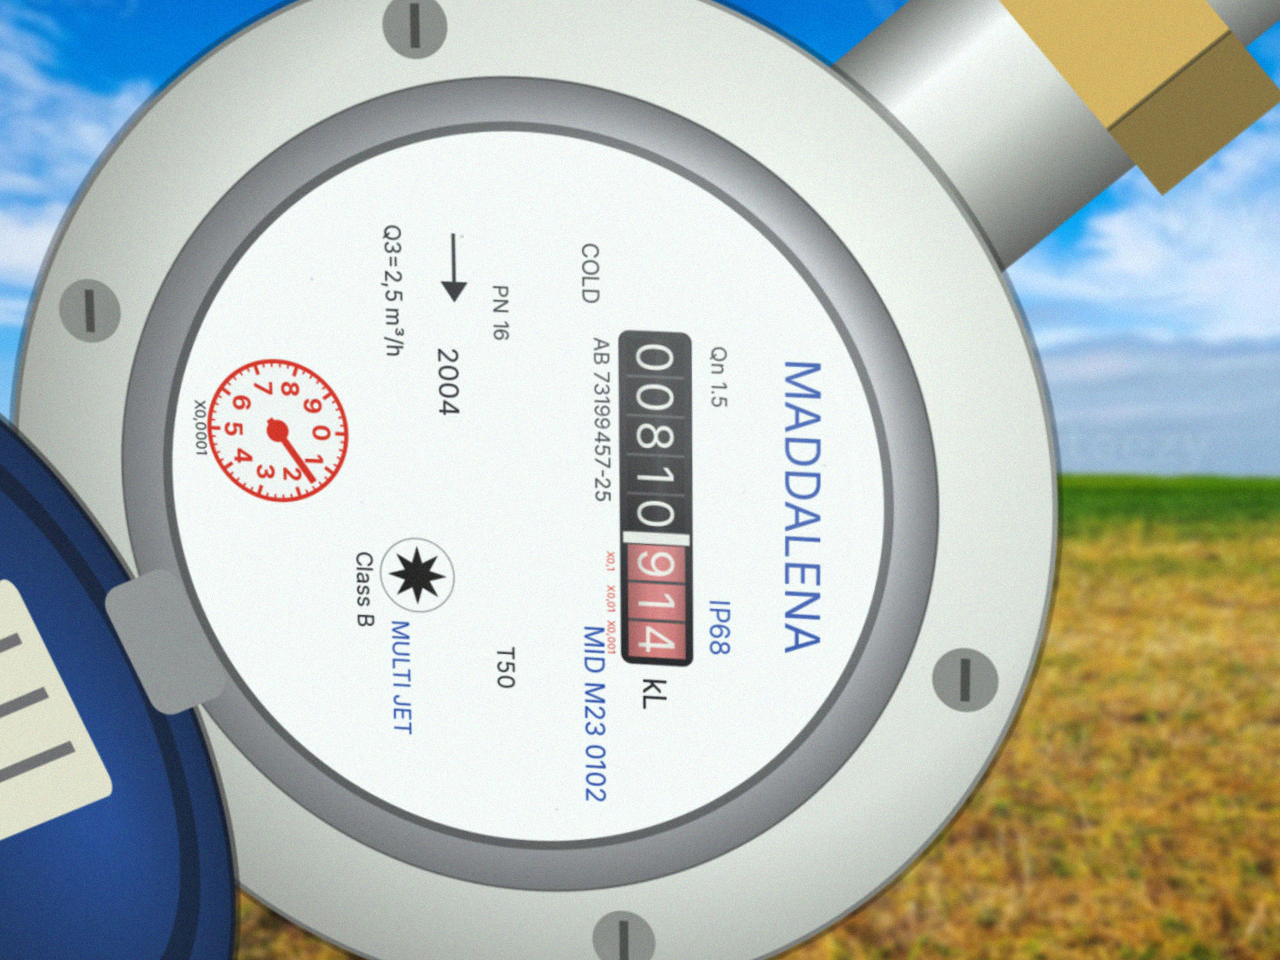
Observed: 810.9141 kL
